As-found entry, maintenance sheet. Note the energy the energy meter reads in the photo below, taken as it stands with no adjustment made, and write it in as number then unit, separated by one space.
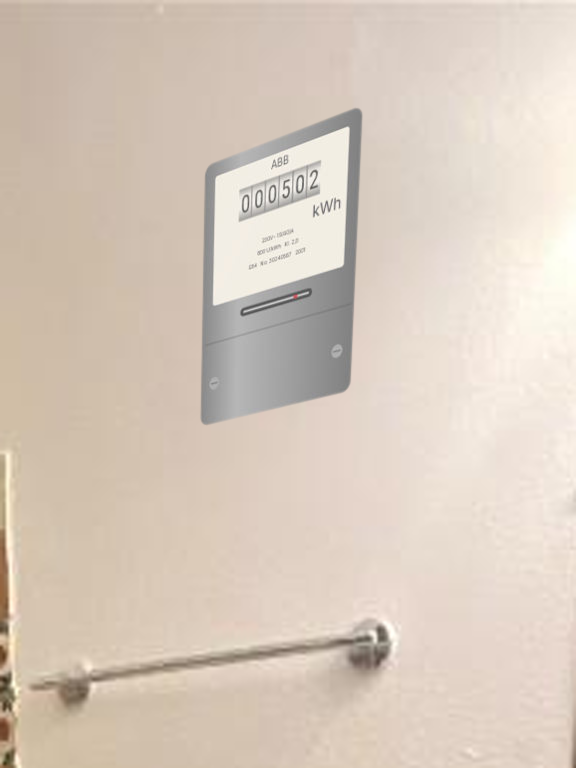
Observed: 502 kWh
